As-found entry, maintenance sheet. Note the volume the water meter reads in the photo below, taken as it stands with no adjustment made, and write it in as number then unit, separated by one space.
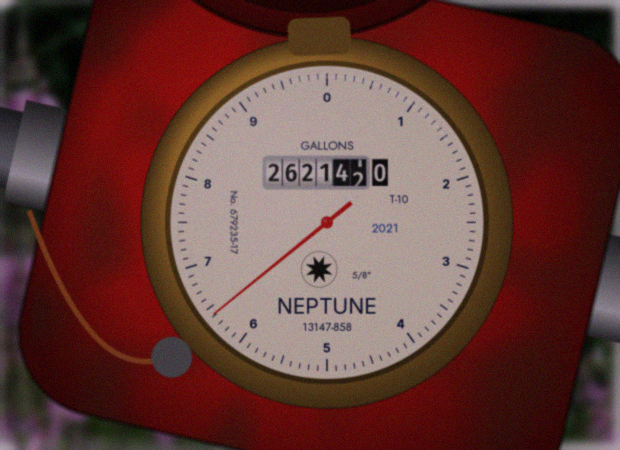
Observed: 2621416.4 gal
